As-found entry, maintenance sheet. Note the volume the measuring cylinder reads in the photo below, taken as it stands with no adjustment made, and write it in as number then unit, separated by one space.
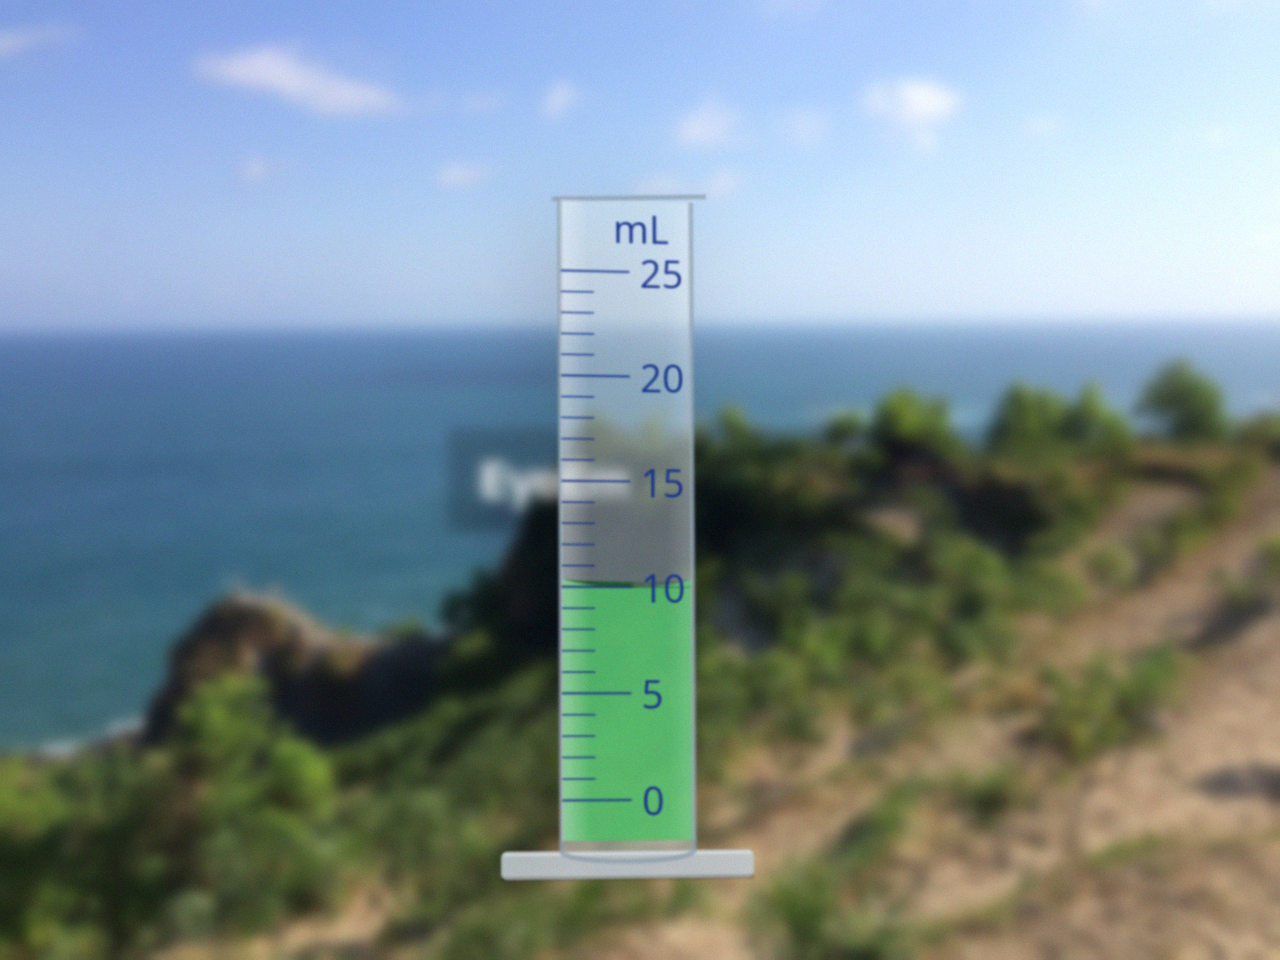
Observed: 10 mL
